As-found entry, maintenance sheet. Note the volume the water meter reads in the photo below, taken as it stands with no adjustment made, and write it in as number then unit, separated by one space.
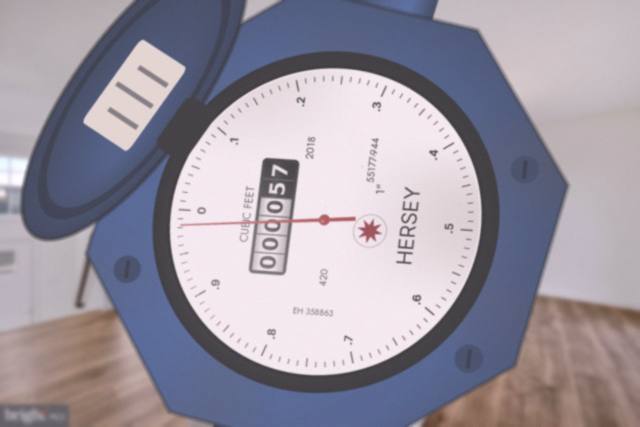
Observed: 56.98 ft³
